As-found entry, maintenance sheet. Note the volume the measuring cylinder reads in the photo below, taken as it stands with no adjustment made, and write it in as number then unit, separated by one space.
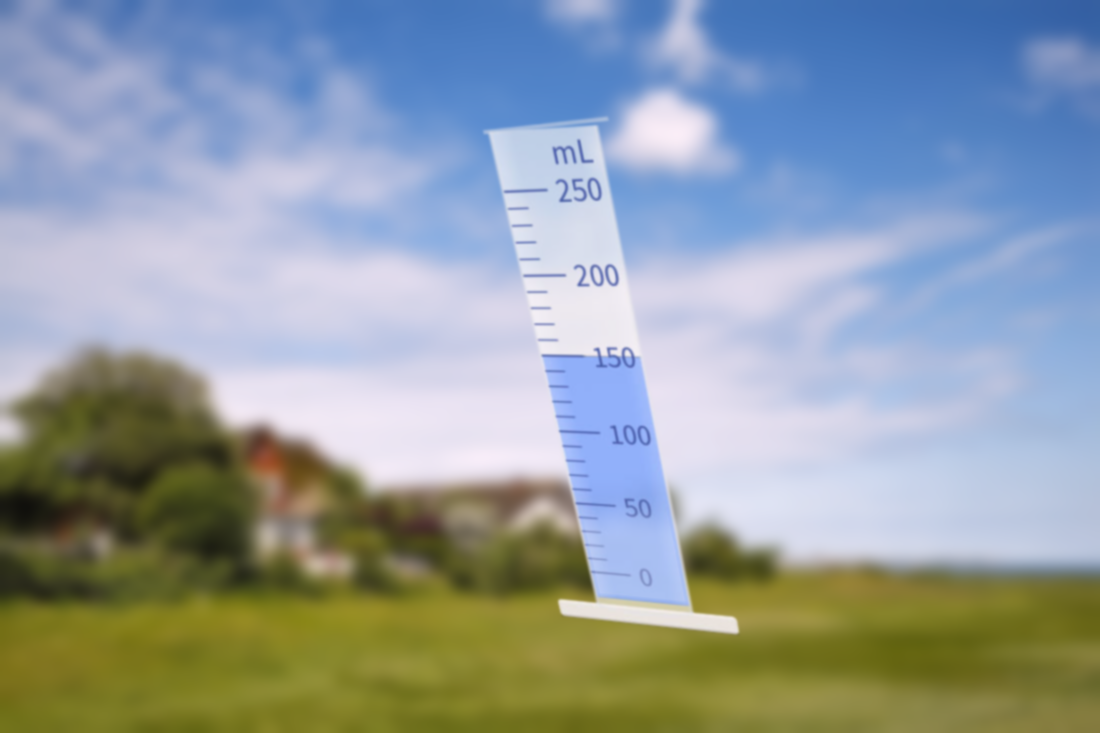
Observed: 150 mL
